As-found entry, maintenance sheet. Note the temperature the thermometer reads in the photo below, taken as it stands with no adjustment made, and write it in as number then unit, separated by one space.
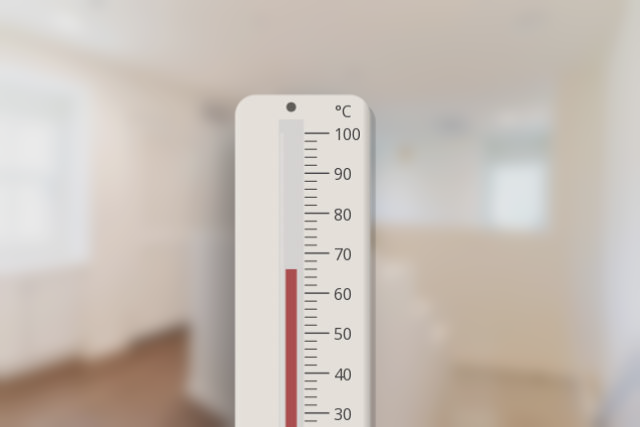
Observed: 66 °C
